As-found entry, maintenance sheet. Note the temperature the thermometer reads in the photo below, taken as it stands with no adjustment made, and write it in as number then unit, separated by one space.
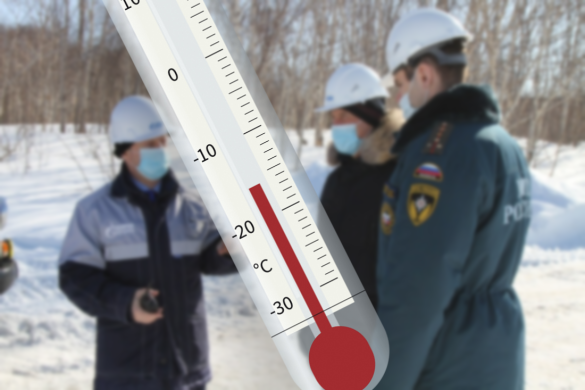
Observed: -16 °C
